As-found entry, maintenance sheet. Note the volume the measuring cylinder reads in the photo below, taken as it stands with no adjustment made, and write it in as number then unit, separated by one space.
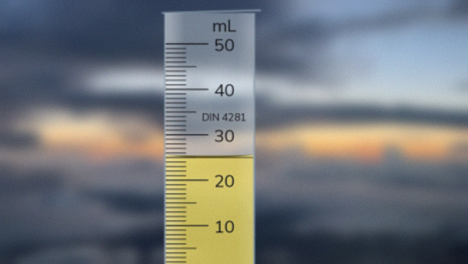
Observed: 25 mL
